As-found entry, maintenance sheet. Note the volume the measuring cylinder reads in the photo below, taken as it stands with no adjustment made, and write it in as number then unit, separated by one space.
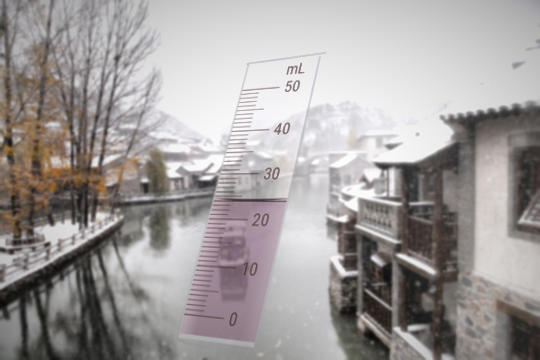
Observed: 24 mL
